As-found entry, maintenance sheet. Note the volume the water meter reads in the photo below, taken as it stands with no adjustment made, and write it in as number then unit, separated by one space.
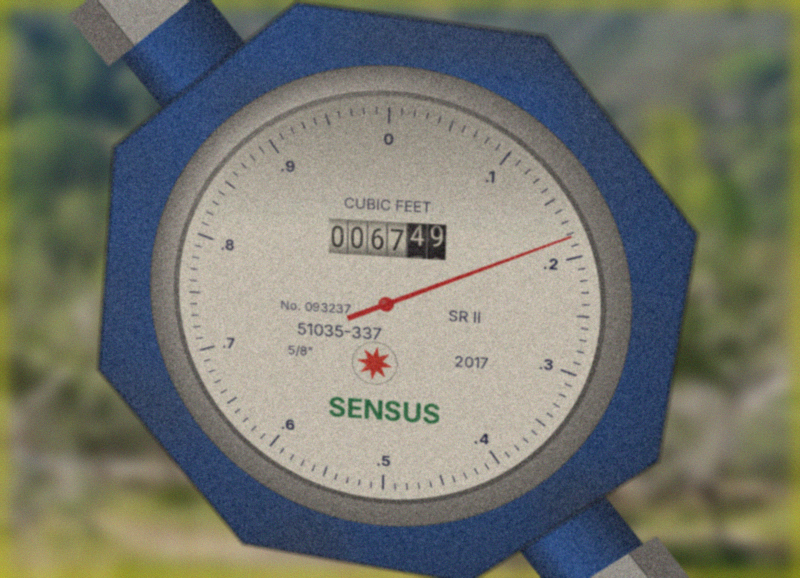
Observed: 6749.18 ft³
